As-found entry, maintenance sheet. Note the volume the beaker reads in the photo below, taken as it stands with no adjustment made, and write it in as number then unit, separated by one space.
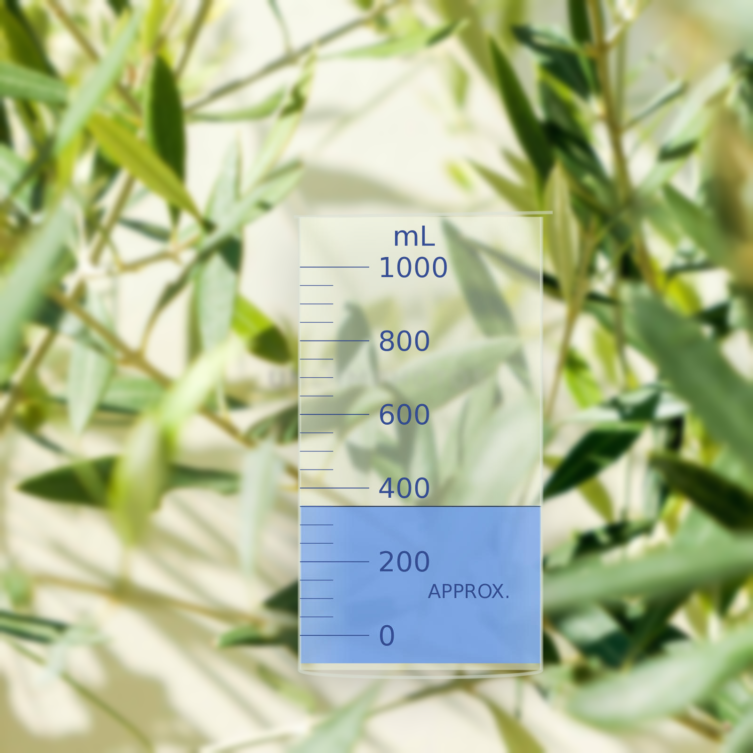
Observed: 350 mL
